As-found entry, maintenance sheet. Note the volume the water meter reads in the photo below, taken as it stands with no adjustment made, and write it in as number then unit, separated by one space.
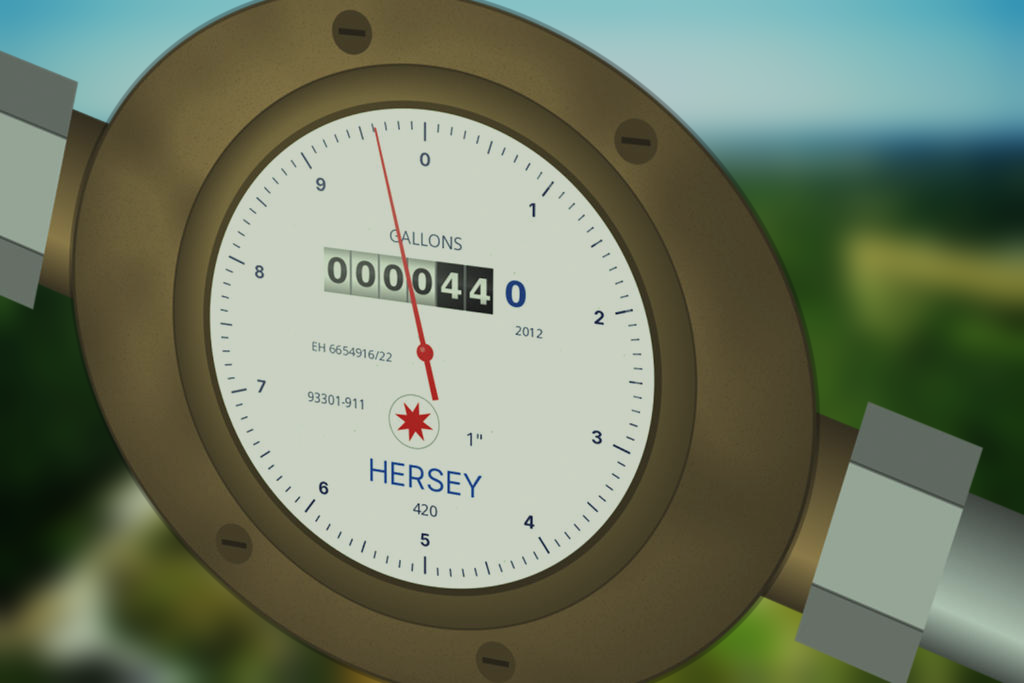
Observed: 439.6 gal
